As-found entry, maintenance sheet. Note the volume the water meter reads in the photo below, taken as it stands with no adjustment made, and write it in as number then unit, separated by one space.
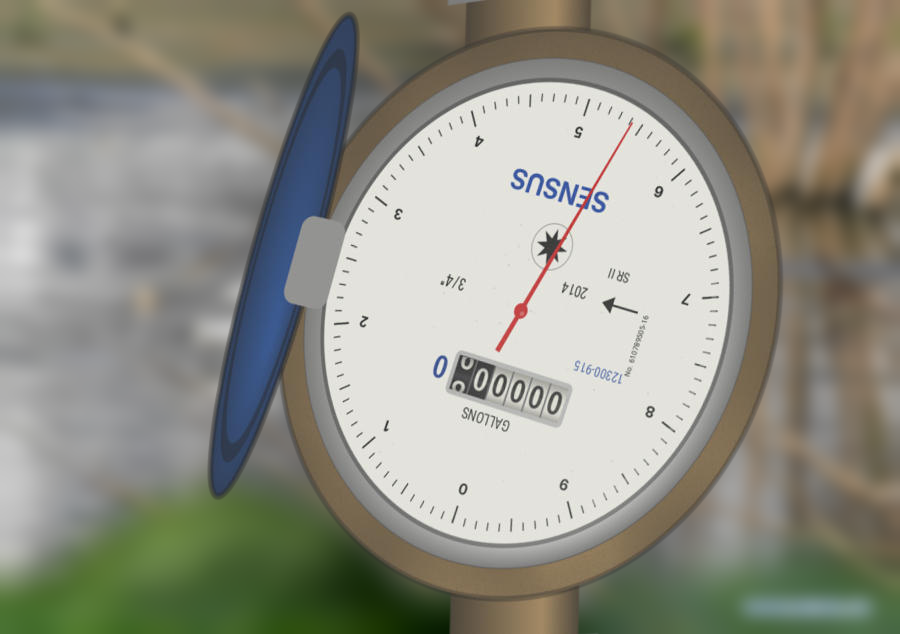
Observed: 85.4 gal
